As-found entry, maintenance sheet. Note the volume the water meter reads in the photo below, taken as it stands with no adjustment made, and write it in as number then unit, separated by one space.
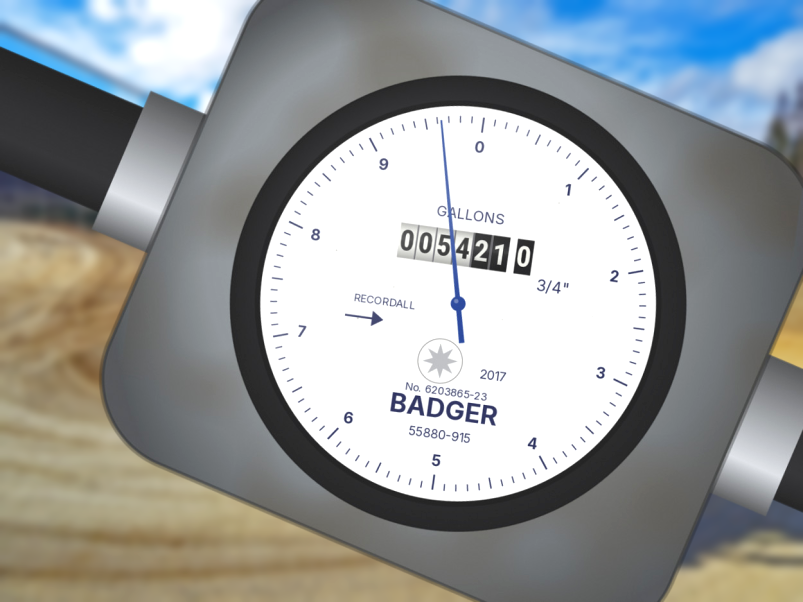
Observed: 54209.6 gal
